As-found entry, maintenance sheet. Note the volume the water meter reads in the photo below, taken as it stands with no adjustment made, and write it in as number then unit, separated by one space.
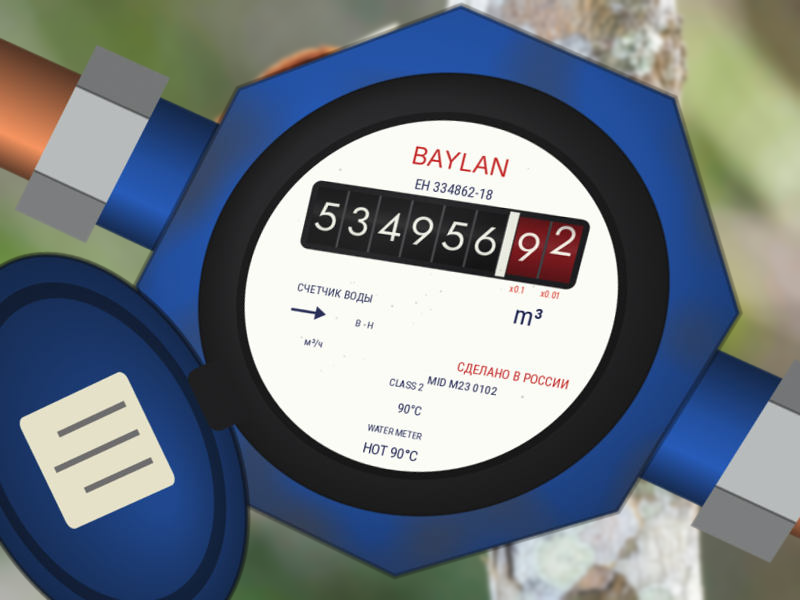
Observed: 534956.92 m³
